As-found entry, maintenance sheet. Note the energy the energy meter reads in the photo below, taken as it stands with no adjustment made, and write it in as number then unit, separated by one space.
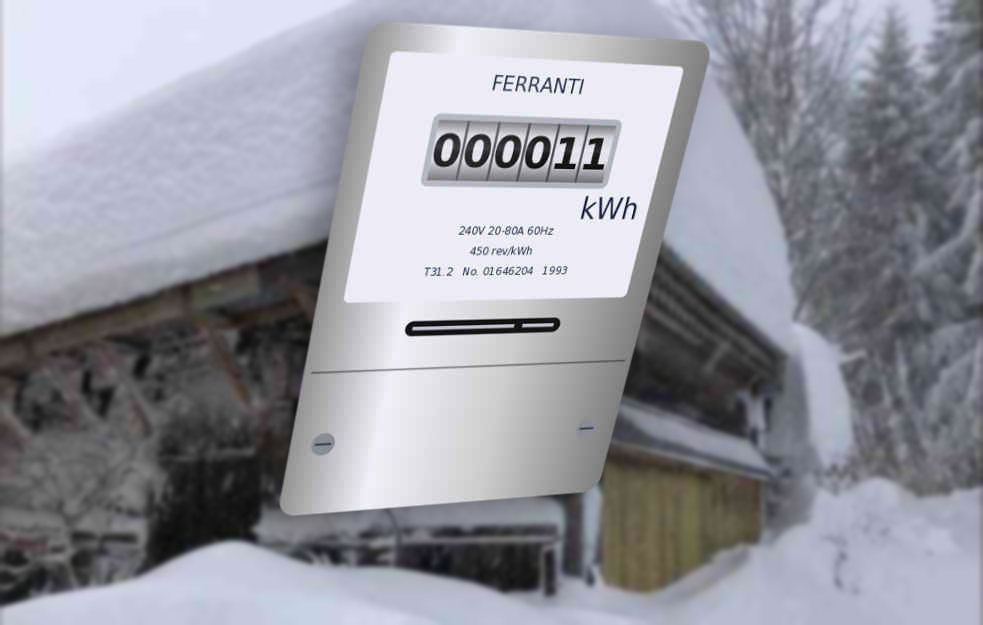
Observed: 11 kWh
